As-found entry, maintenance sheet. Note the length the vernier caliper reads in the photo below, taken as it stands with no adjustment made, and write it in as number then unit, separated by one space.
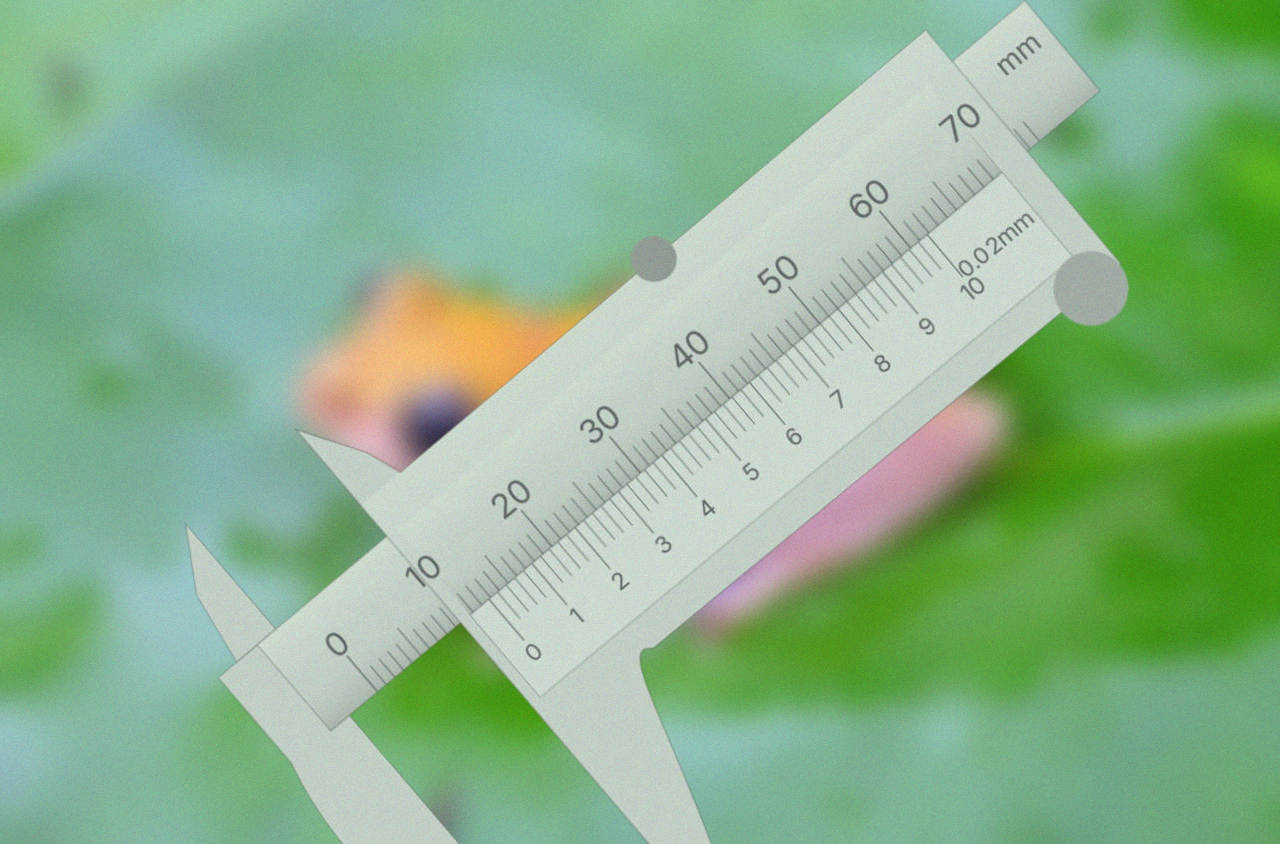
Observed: 12.8 mm
